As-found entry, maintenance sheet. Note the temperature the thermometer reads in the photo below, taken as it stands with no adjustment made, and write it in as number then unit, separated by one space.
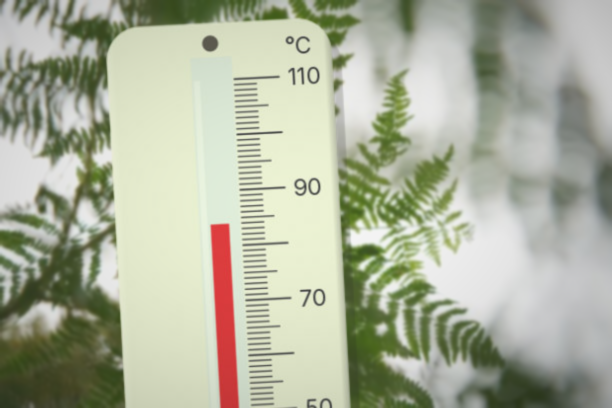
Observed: 84 °C
